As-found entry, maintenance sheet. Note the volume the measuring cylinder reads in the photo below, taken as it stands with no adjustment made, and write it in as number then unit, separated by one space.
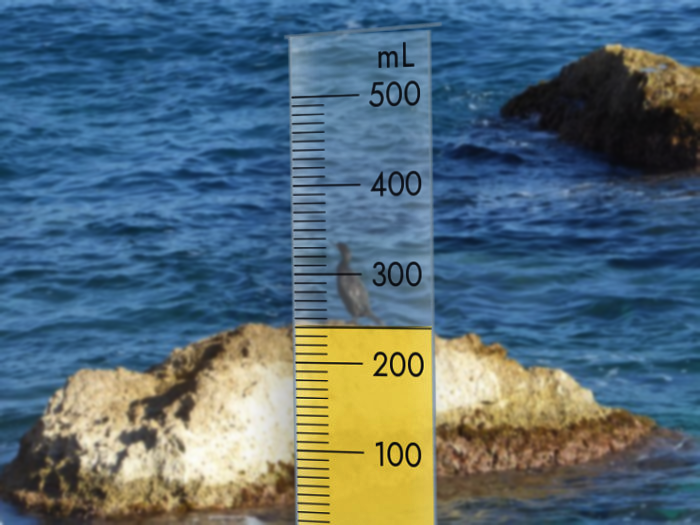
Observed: 240 mL
